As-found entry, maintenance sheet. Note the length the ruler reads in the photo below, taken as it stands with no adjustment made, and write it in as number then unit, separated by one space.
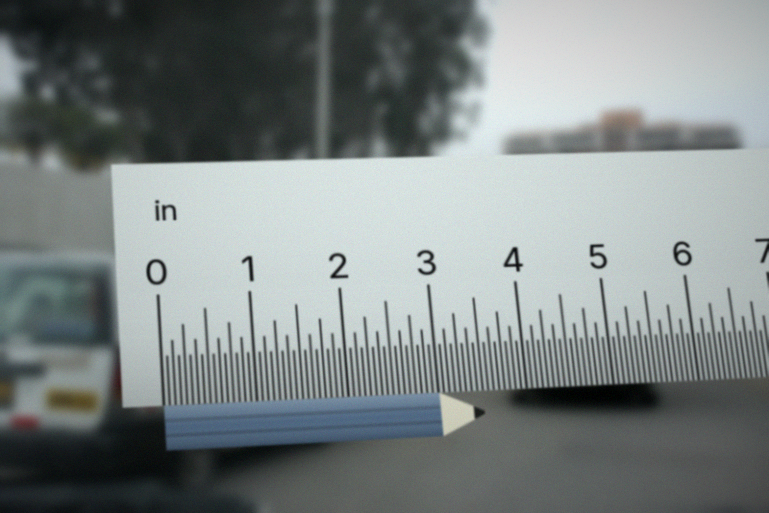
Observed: 3.5 in
